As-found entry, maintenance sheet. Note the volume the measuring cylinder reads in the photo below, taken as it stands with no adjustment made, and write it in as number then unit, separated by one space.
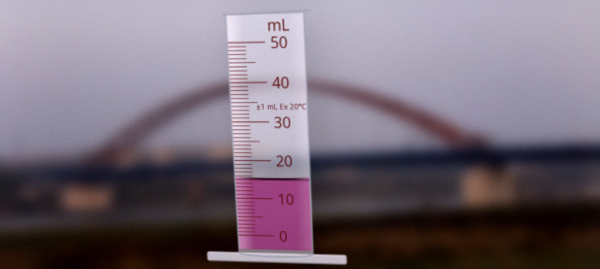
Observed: 15 mL
